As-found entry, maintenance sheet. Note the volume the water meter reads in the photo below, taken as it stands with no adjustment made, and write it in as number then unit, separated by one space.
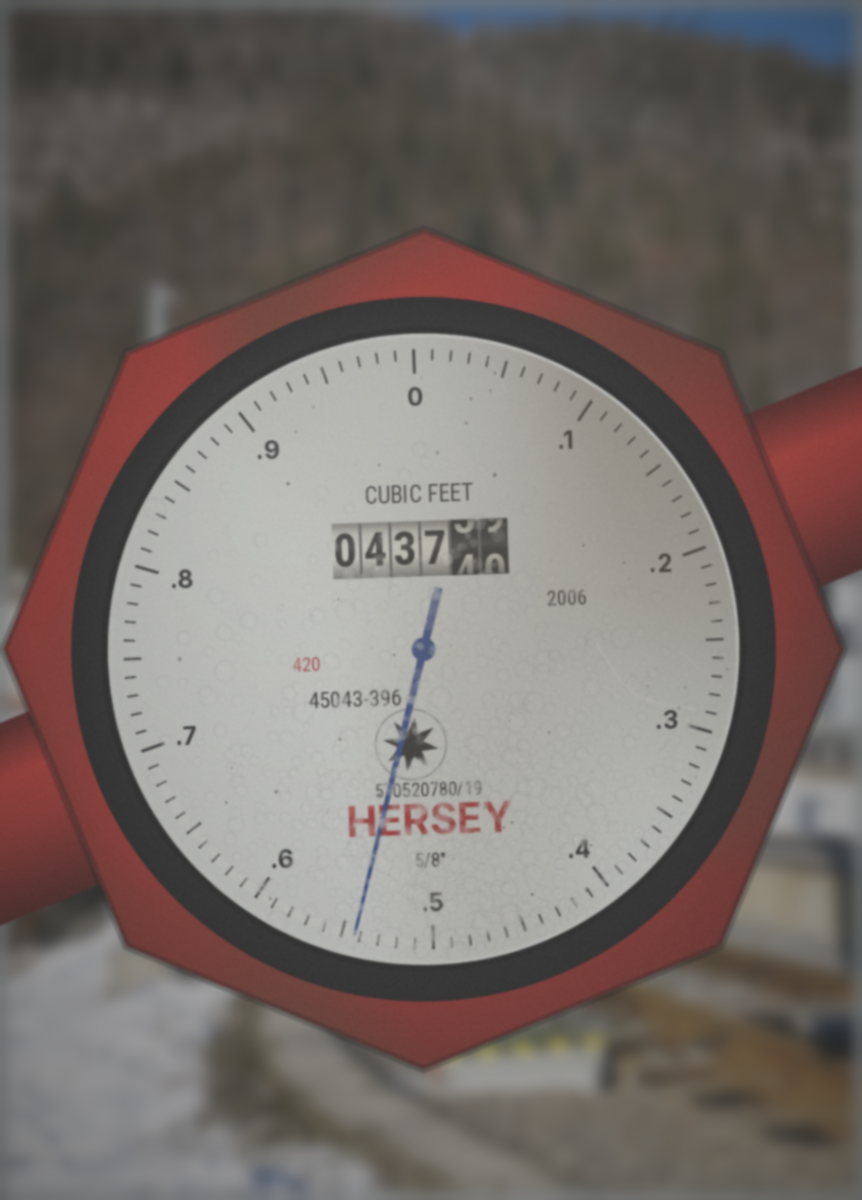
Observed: 43739.54 ft³
